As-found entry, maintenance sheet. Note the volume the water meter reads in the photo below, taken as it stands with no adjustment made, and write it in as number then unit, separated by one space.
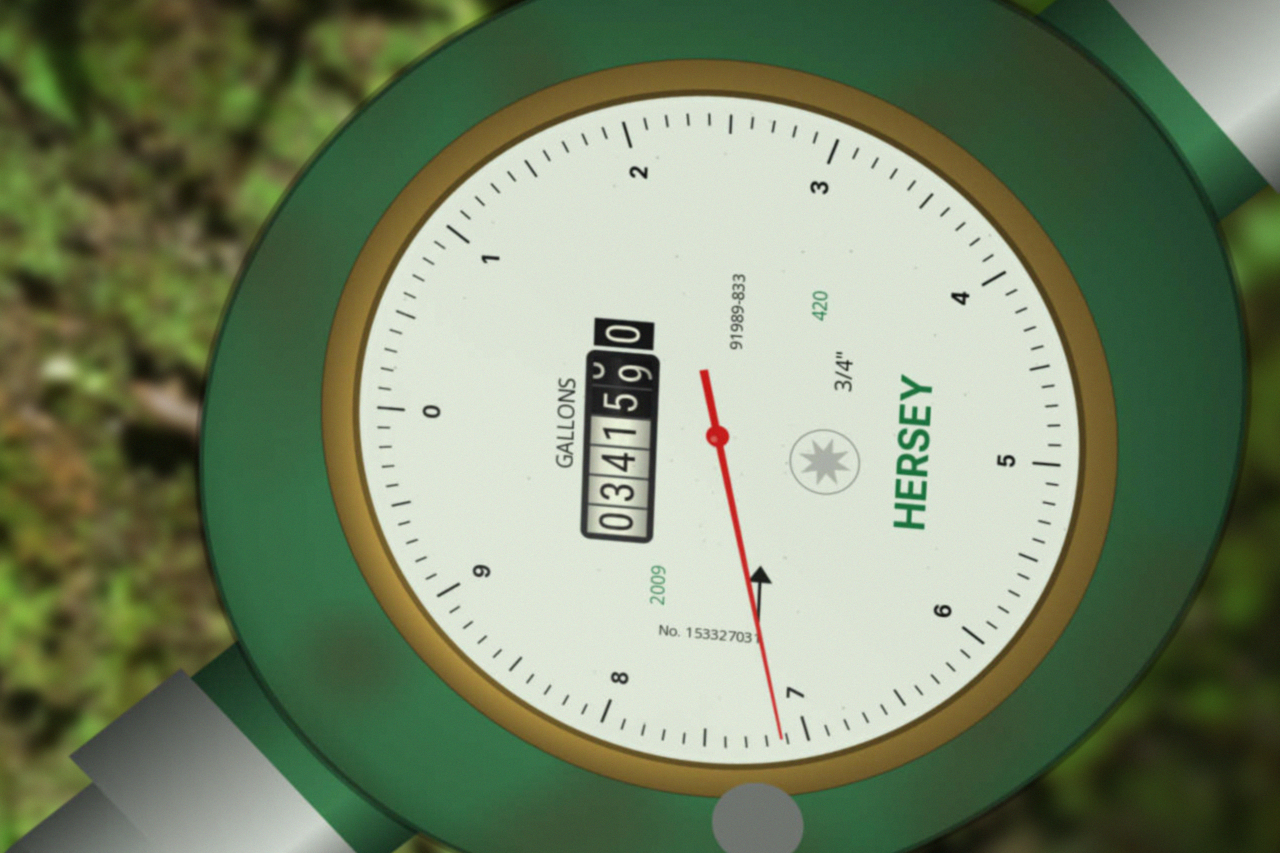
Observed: 341587.1 gal
